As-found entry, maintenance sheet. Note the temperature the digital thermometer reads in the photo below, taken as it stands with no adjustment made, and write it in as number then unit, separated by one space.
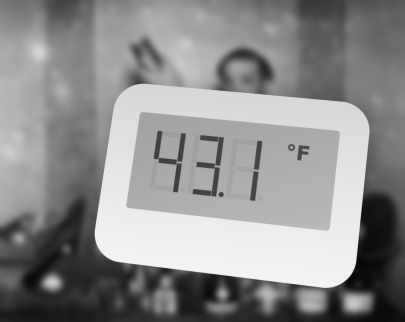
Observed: 43.1 °F
